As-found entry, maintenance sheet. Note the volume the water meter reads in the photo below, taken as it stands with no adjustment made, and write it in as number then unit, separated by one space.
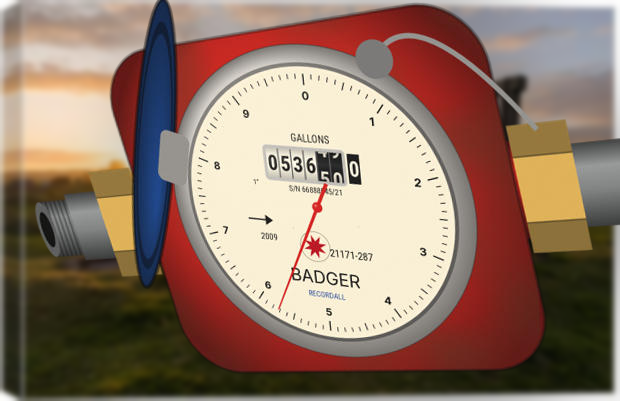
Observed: 536495.7 gal
